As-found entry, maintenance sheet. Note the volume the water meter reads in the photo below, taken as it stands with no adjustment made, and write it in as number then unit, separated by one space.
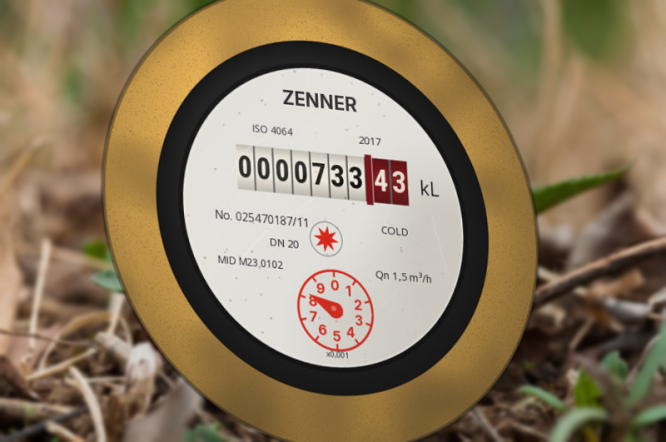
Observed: 733.438 kL
